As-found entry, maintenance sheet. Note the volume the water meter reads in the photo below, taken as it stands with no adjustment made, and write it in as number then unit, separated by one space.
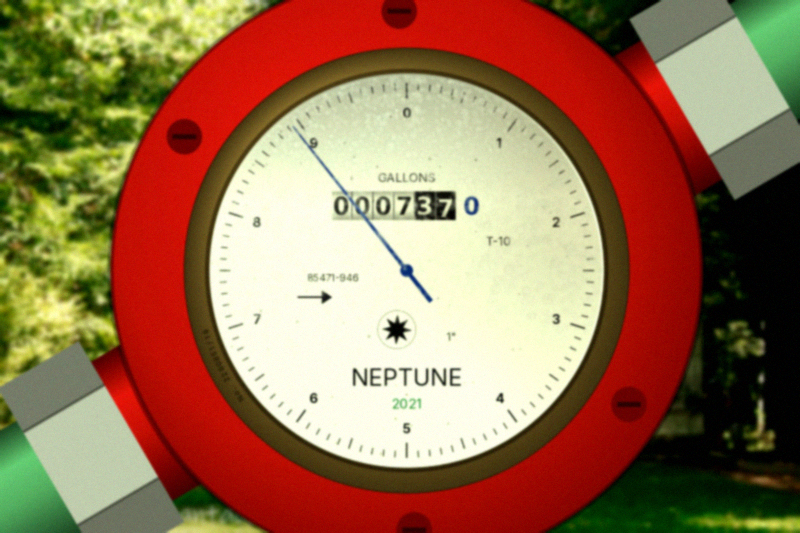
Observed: 7368.9 gal
